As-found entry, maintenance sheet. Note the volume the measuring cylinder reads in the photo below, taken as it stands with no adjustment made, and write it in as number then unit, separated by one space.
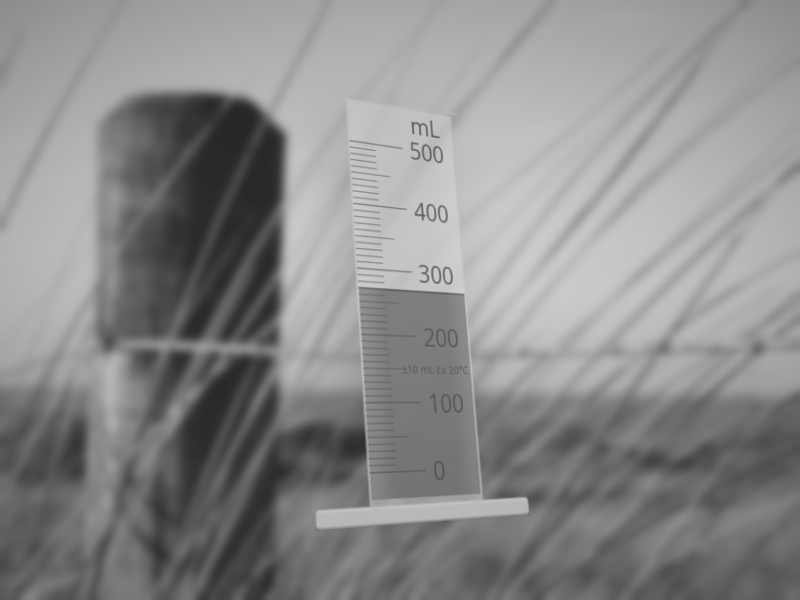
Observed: 270 mL
